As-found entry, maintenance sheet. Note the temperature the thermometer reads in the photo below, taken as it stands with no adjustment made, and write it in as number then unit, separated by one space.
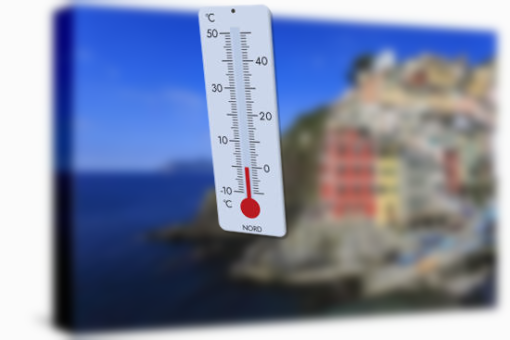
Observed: 0 °C
